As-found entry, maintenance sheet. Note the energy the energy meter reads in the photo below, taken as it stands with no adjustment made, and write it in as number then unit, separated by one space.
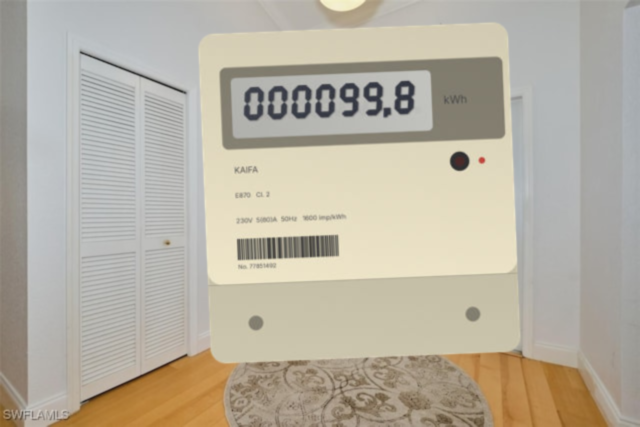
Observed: 99.8 kWh
